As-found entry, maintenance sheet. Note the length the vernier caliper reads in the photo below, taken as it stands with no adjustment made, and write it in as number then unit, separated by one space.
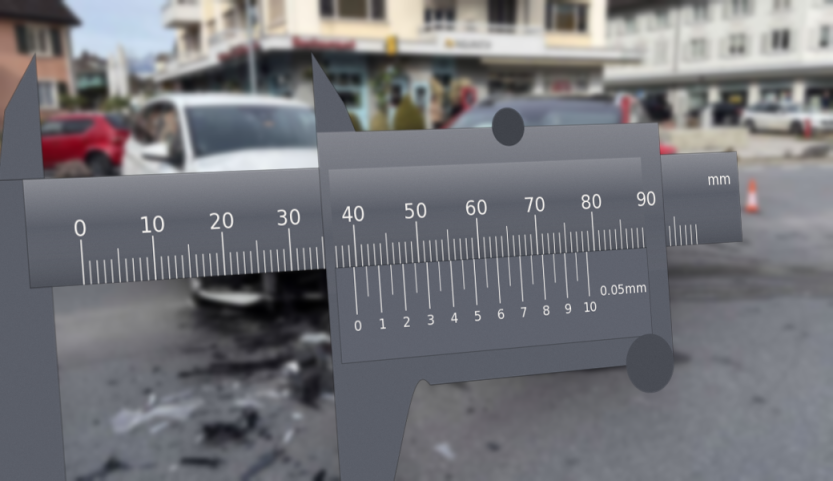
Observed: 39.6 mm
